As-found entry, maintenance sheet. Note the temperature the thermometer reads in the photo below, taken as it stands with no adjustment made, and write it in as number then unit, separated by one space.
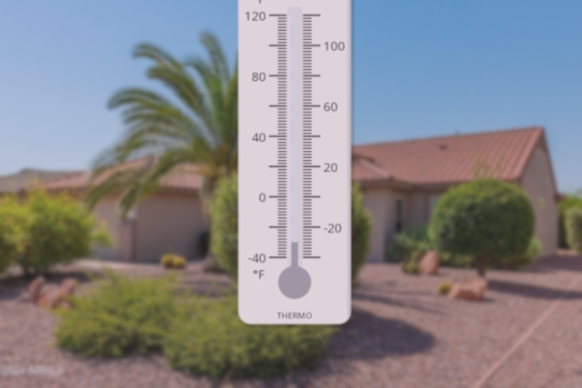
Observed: -30 °F
